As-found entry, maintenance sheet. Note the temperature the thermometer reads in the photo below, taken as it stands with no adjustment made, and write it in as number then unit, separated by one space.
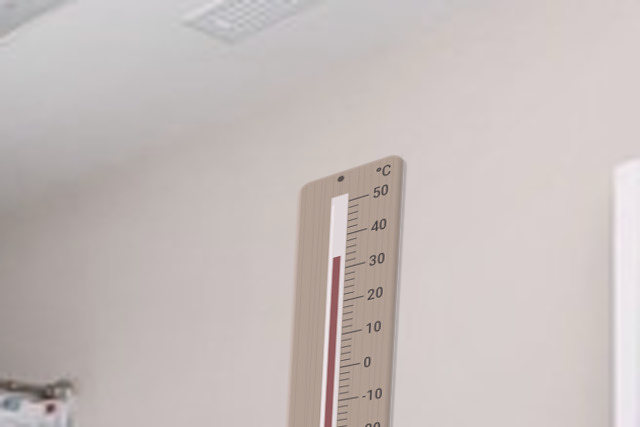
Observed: 34 °C
